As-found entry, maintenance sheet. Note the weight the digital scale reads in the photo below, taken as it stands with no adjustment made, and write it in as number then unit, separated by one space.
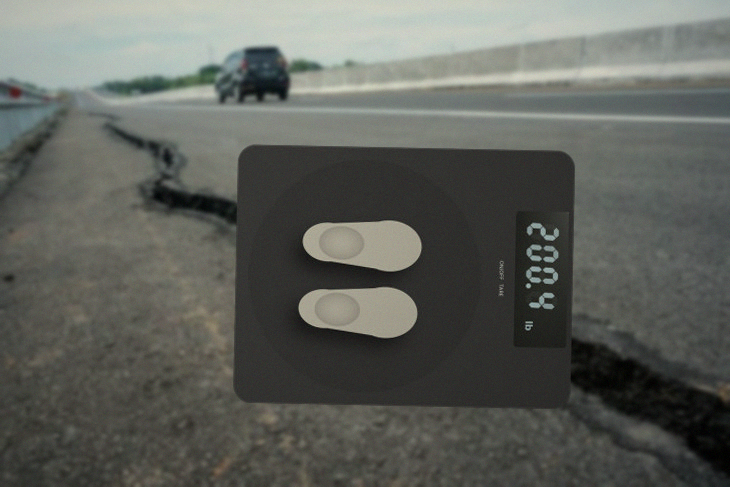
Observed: 200.4 lb
